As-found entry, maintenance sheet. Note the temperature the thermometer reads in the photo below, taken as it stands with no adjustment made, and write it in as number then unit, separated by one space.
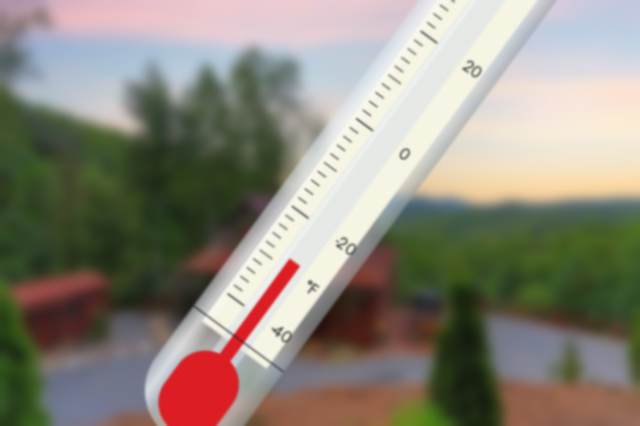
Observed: -28 °F
